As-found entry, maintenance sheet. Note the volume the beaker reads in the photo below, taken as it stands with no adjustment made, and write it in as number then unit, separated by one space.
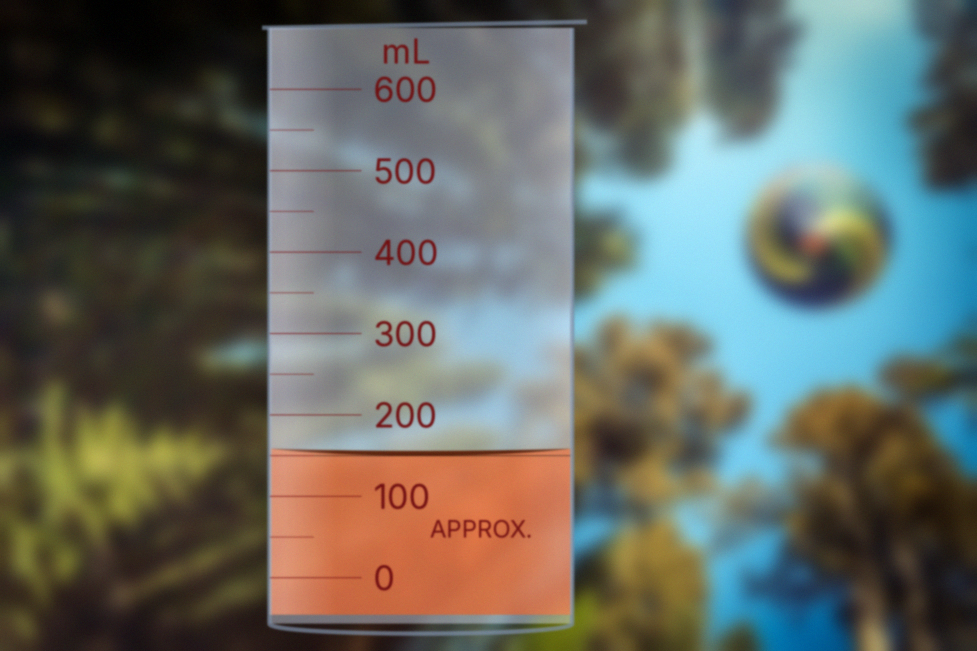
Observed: 150 mL
